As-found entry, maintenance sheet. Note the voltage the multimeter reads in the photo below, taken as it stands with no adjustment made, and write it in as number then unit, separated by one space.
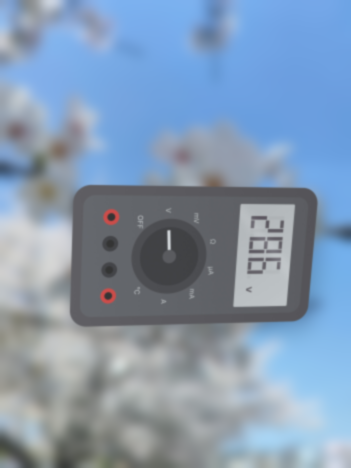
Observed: 286 V
